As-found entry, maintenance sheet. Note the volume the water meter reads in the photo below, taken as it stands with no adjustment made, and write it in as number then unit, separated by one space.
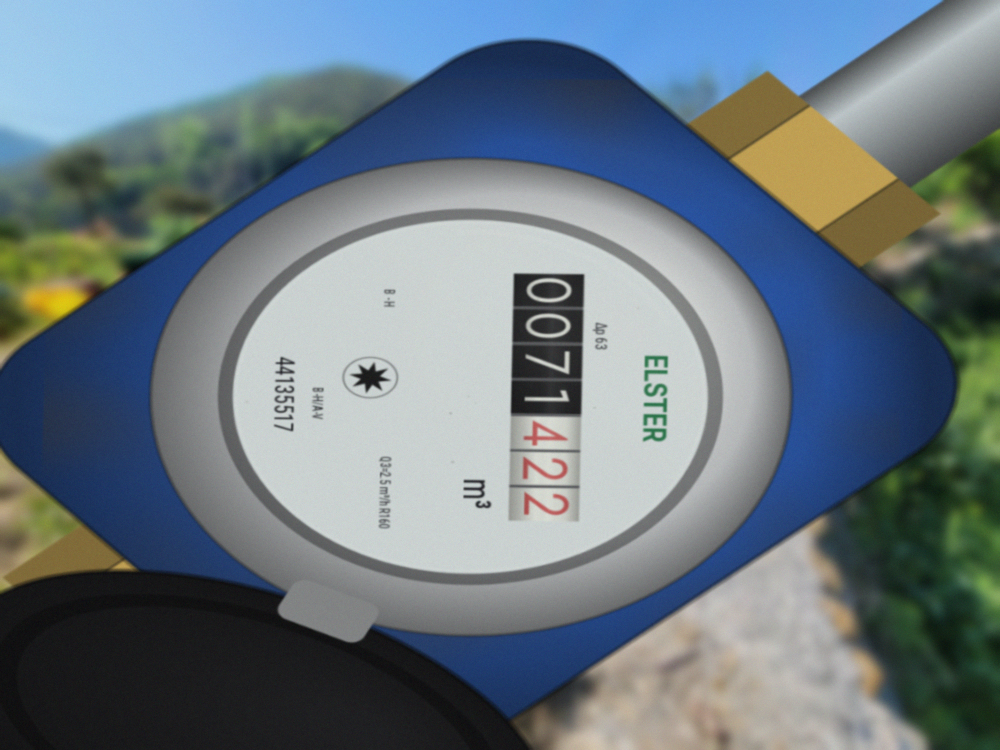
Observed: 71.422 m³
